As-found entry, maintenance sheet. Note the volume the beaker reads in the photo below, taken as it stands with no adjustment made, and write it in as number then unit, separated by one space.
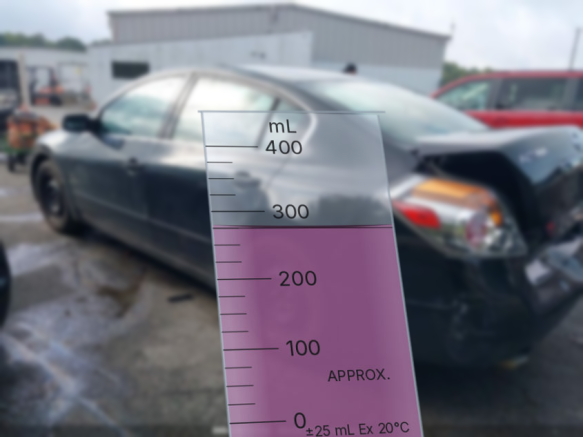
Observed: 275 mL
